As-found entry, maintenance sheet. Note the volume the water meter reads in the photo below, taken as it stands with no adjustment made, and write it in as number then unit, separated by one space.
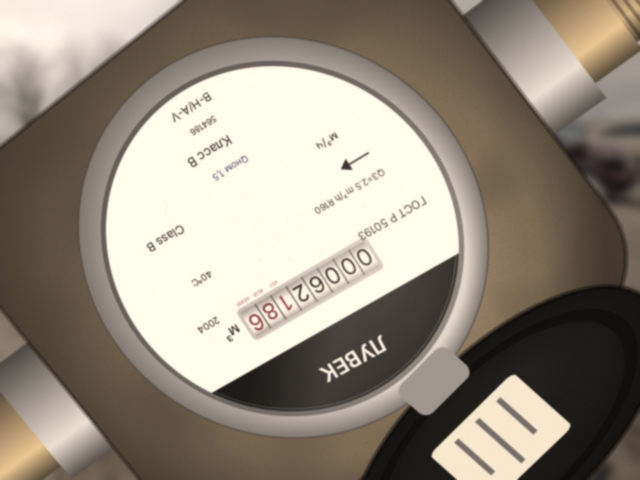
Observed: 62.186 m³
